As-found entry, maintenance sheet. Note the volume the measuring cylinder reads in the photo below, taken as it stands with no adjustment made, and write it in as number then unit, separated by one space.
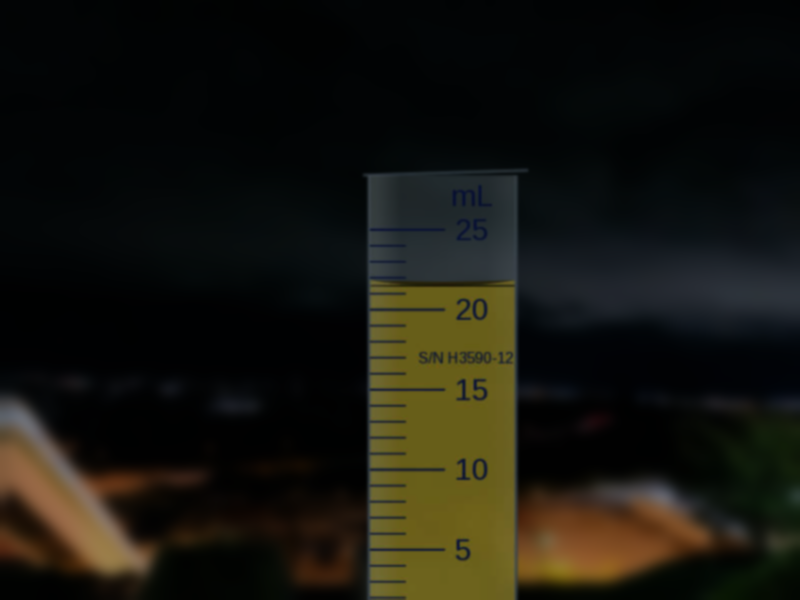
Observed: 21.5 mL
